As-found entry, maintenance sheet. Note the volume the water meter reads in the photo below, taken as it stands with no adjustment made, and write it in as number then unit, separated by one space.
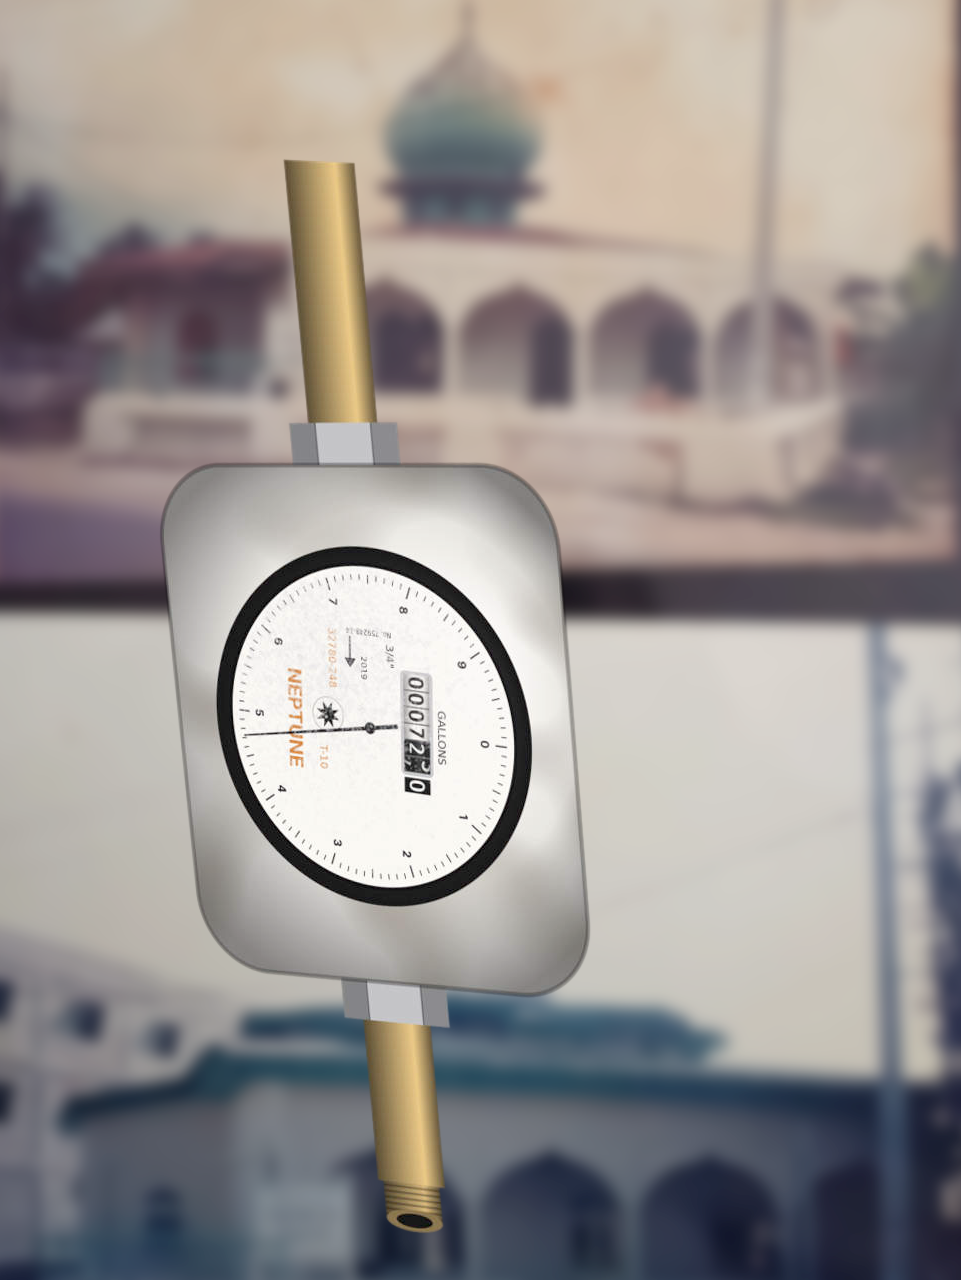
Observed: 7234.7 gal
